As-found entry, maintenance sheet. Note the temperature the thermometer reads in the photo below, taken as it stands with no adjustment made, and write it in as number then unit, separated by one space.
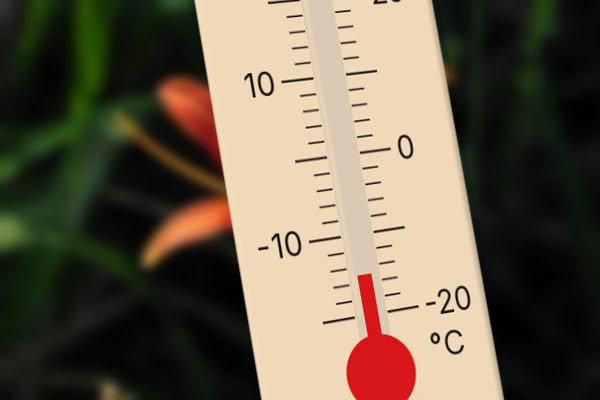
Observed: -15 °C
